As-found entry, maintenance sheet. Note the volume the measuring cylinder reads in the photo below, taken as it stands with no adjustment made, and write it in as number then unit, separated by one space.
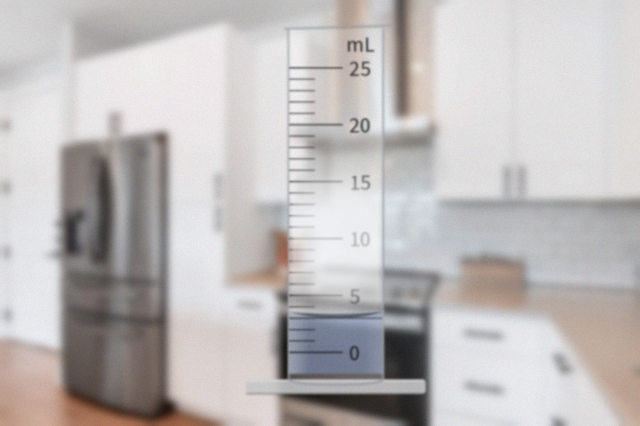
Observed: 3 mL
